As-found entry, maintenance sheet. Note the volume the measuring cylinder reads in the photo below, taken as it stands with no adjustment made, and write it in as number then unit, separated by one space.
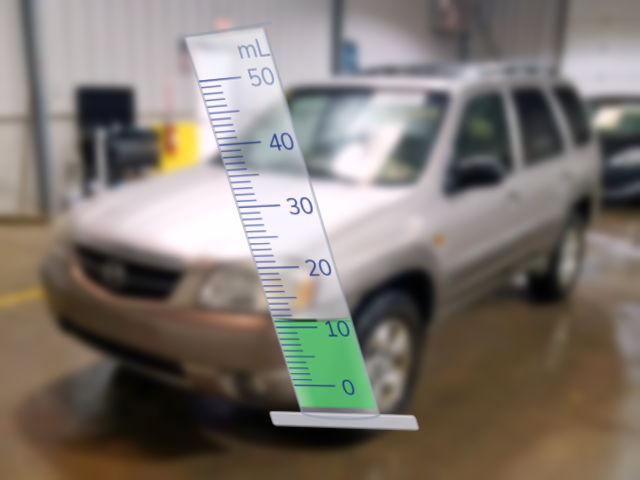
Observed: 11 mL
